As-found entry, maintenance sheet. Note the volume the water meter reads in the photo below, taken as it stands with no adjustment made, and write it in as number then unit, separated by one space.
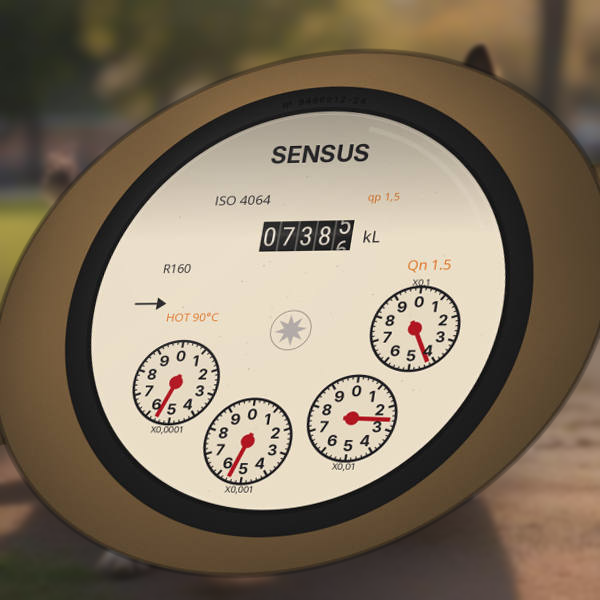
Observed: 7385.4255 kL
